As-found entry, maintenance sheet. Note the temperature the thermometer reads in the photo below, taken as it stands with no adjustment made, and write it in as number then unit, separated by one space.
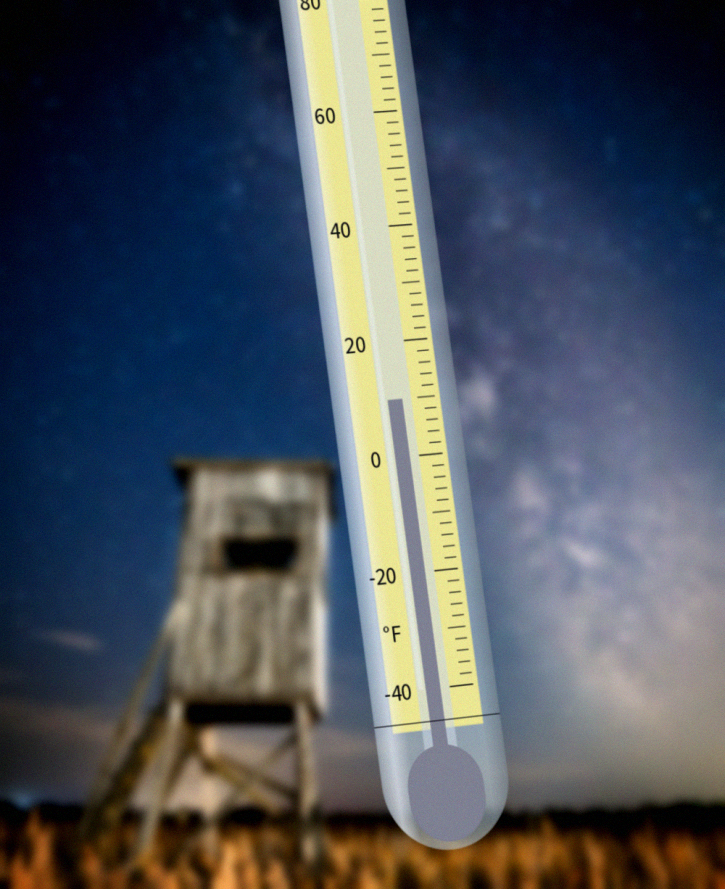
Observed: 10 °F
